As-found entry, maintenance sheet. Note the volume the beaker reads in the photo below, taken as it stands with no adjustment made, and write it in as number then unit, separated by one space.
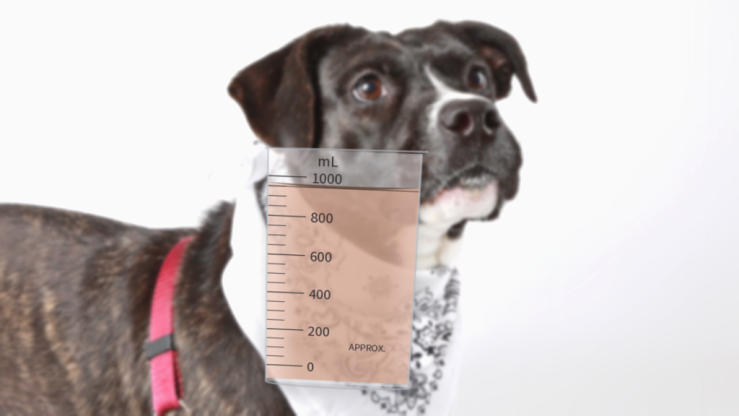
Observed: 950 mL
